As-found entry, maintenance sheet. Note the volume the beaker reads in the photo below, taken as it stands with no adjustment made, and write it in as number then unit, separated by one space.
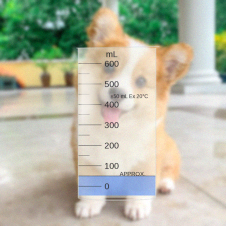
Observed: 50 mL
